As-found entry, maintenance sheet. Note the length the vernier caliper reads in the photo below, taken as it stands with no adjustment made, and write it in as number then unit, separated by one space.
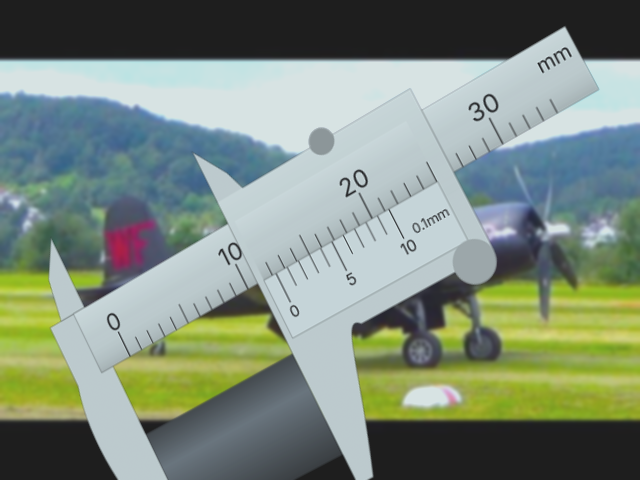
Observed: 12.3 mm
